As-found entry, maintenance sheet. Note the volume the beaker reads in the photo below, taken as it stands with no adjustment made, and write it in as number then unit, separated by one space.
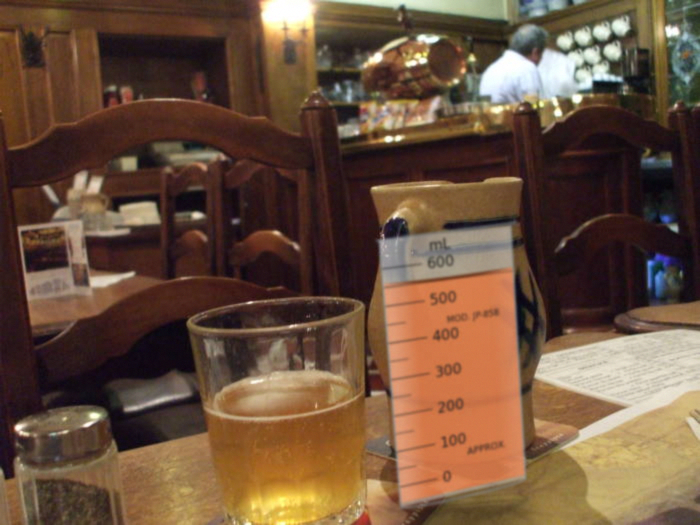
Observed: 550 mL
